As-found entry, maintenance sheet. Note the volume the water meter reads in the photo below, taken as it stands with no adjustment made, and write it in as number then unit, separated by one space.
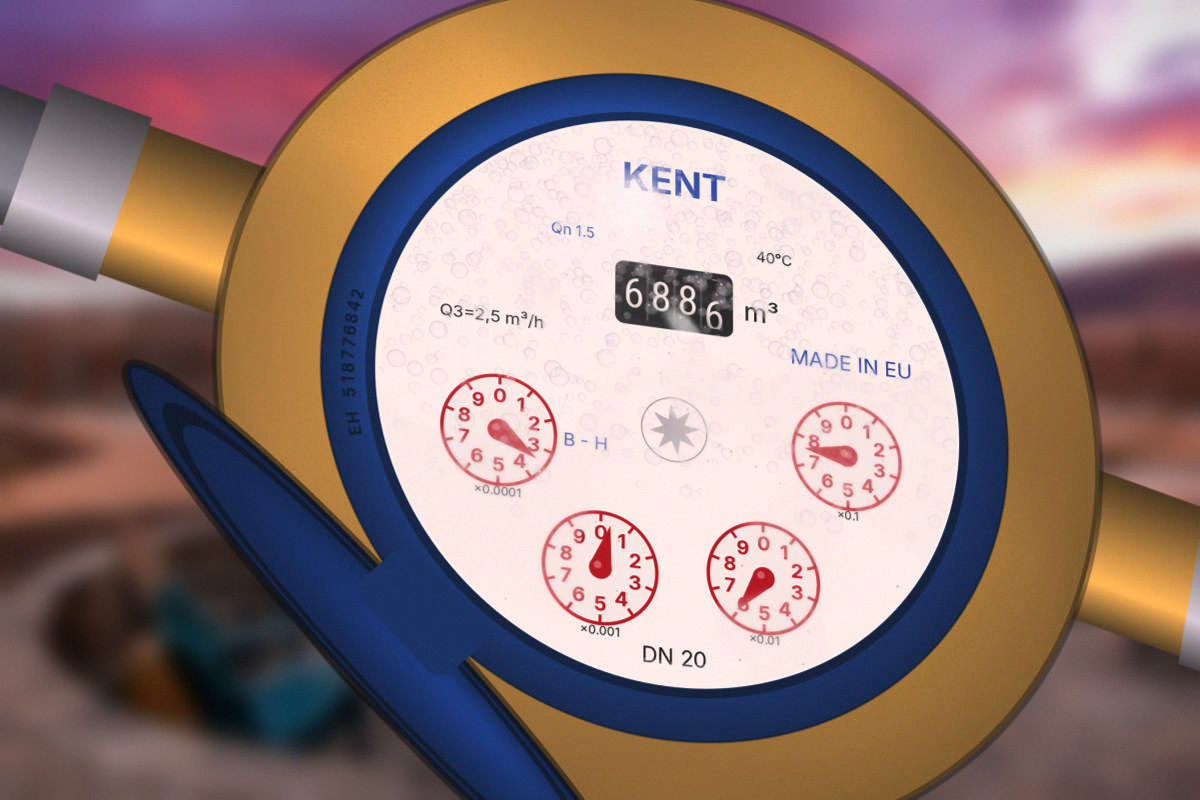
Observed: 6885.7603 m³
